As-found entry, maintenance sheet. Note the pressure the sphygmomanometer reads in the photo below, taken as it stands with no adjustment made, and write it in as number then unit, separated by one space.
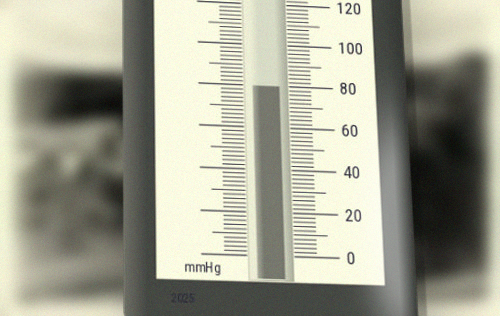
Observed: 80 mmHg
